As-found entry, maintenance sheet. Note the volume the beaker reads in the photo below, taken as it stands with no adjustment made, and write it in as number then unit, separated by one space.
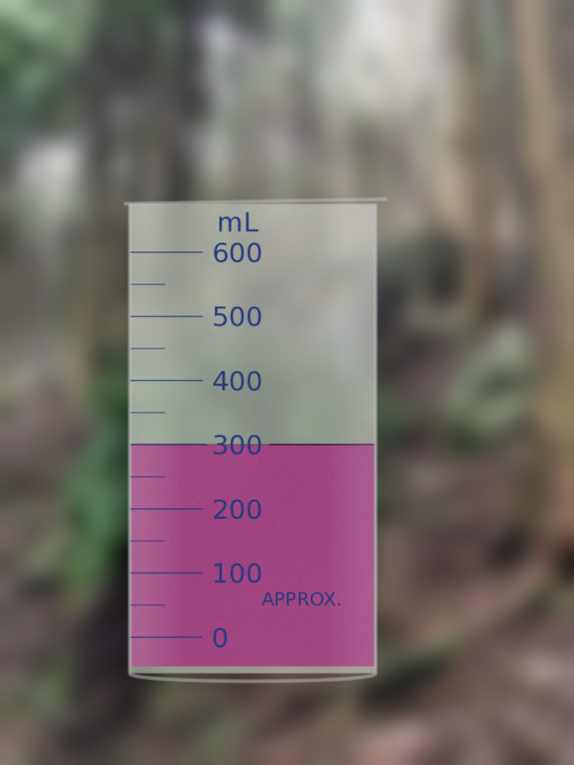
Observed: 300 mL
